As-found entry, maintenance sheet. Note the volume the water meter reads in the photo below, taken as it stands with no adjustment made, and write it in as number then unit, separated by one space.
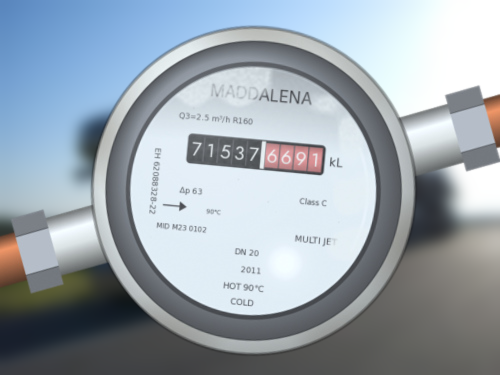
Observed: 71537.6691 kL
